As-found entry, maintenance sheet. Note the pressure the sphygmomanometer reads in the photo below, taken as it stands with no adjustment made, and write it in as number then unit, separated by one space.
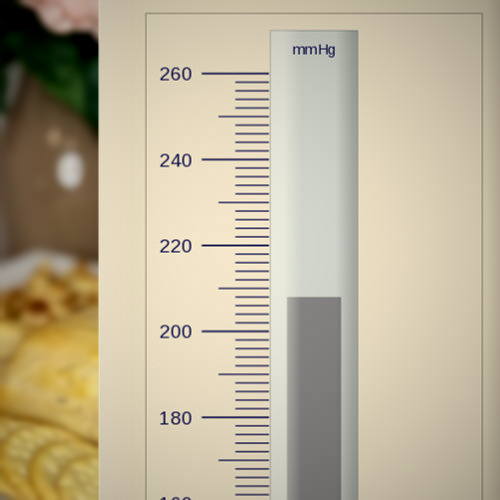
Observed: 208 mmHg
